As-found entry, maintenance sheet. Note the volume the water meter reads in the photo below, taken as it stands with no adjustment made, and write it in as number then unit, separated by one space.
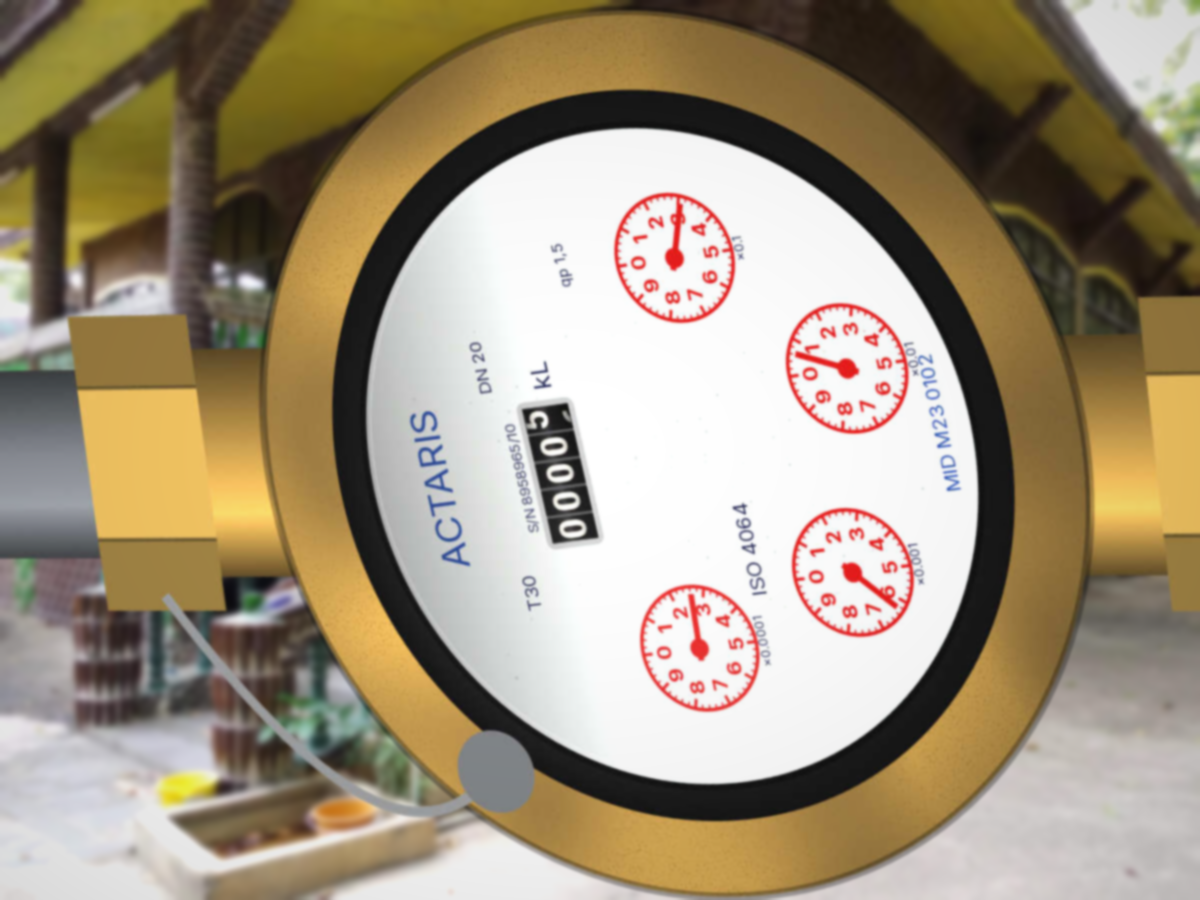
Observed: 5.3062 kL
